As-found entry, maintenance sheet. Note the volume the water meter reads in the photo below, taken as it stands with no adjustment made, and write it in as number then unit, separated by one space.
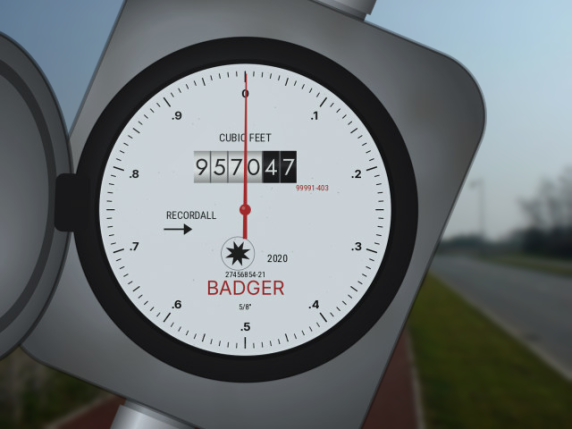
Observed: 957047.00 ft³
